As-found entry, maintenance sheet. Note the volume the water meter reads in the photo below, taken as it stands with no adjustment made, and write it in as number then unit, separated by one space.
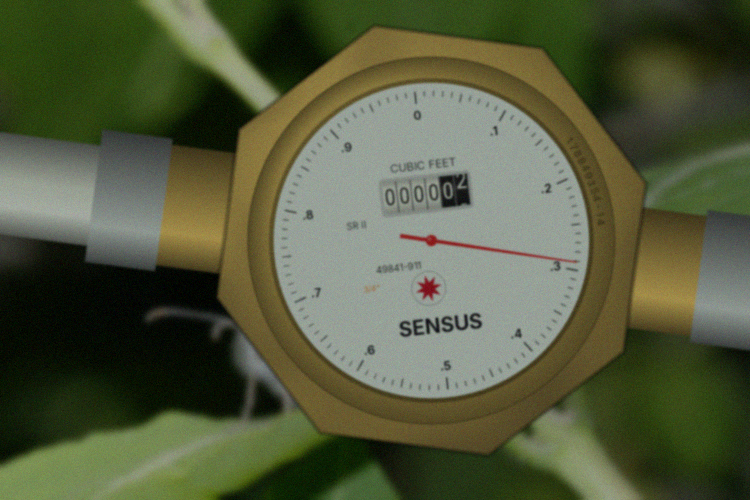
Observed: 2.29 ft³
